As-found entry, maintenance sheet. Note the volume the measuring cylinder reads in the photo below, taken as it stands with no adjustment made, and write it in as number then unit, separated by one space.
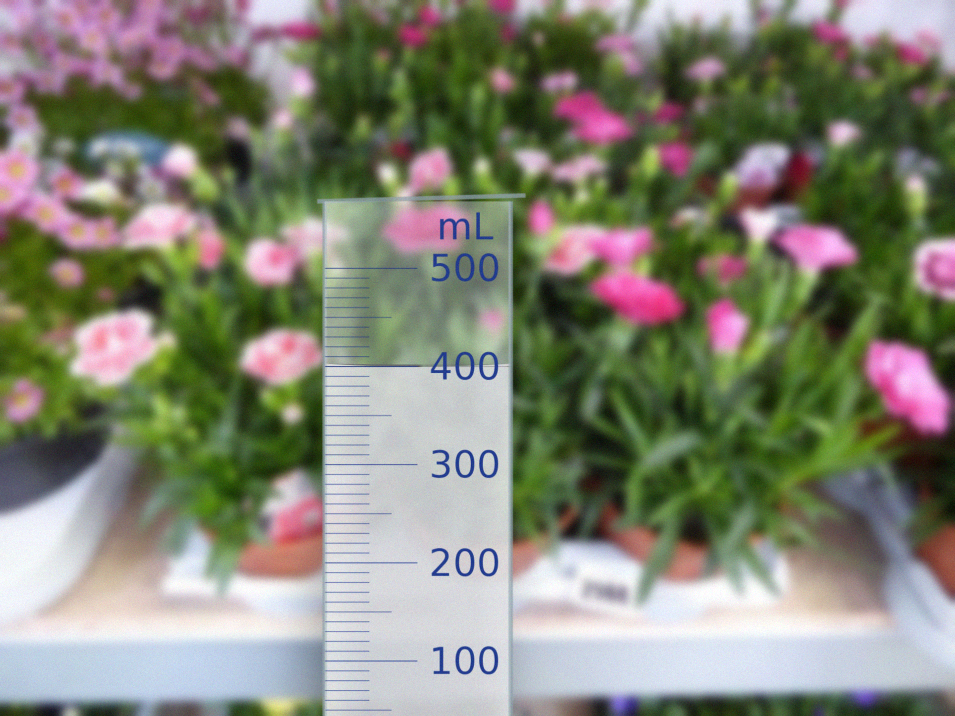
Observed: 400 mL
